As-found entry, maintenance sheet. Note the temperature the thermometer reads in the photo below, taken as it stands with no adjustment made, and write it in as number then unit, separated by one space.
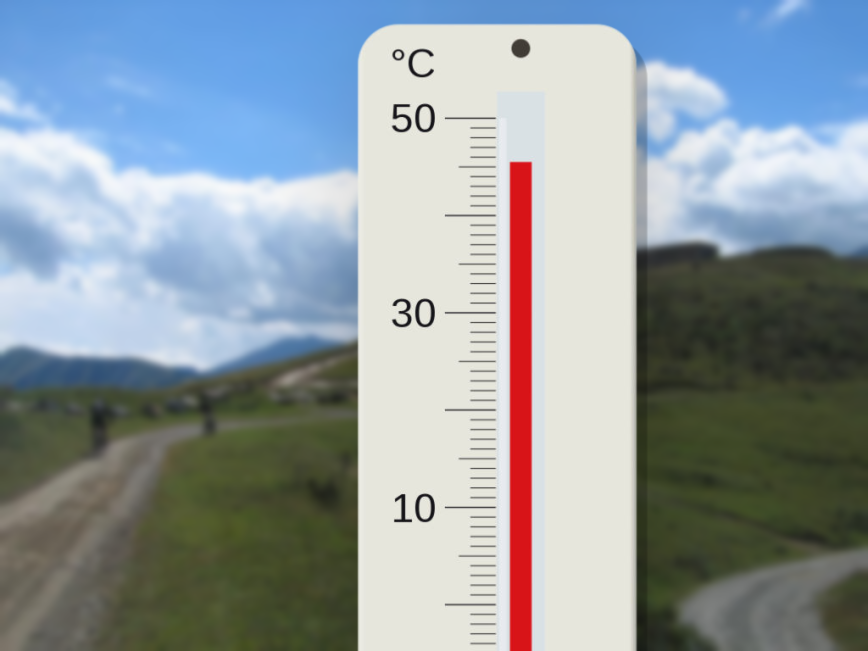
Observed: 45.5 °C
